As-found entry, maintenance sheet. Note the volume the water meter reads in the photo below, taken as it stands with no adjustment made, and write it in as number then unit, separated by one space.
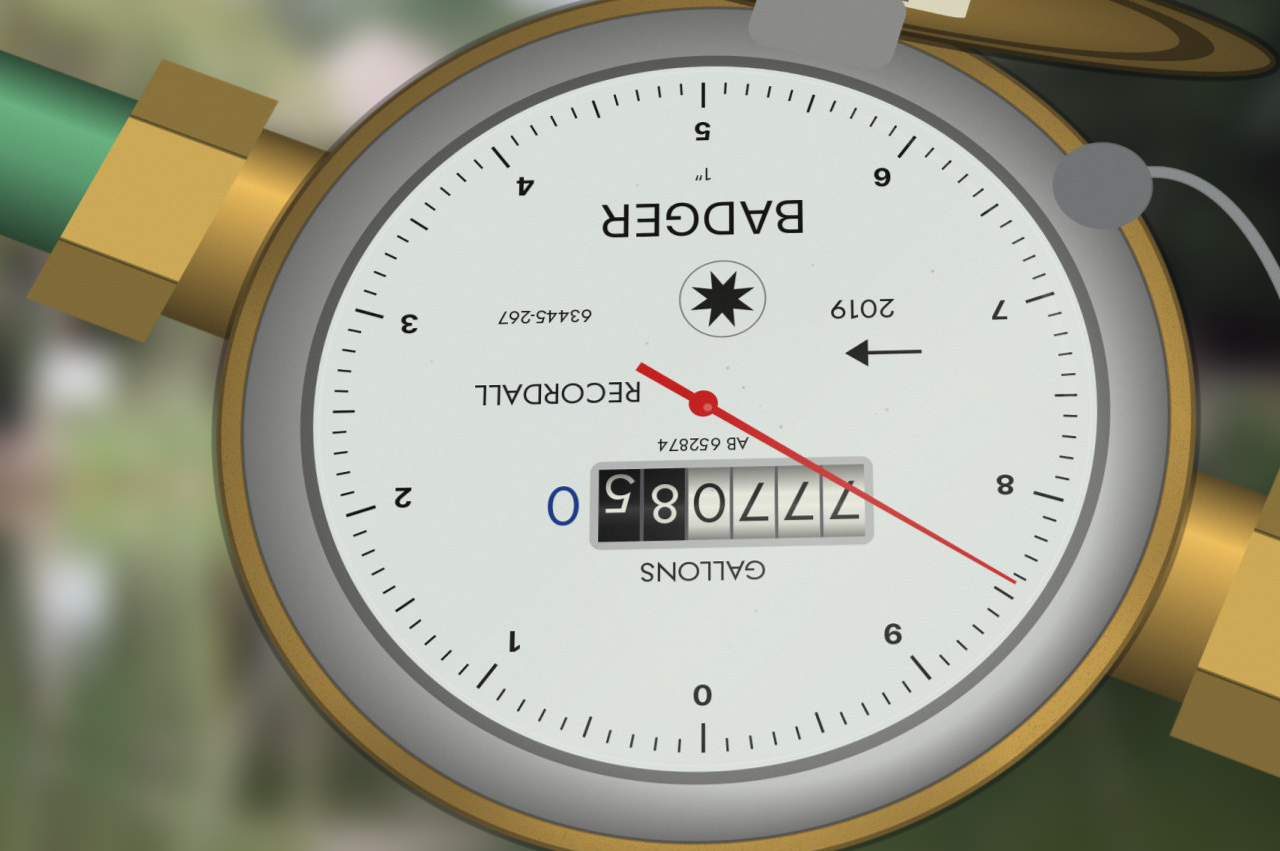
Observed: 7770848.4 gal
